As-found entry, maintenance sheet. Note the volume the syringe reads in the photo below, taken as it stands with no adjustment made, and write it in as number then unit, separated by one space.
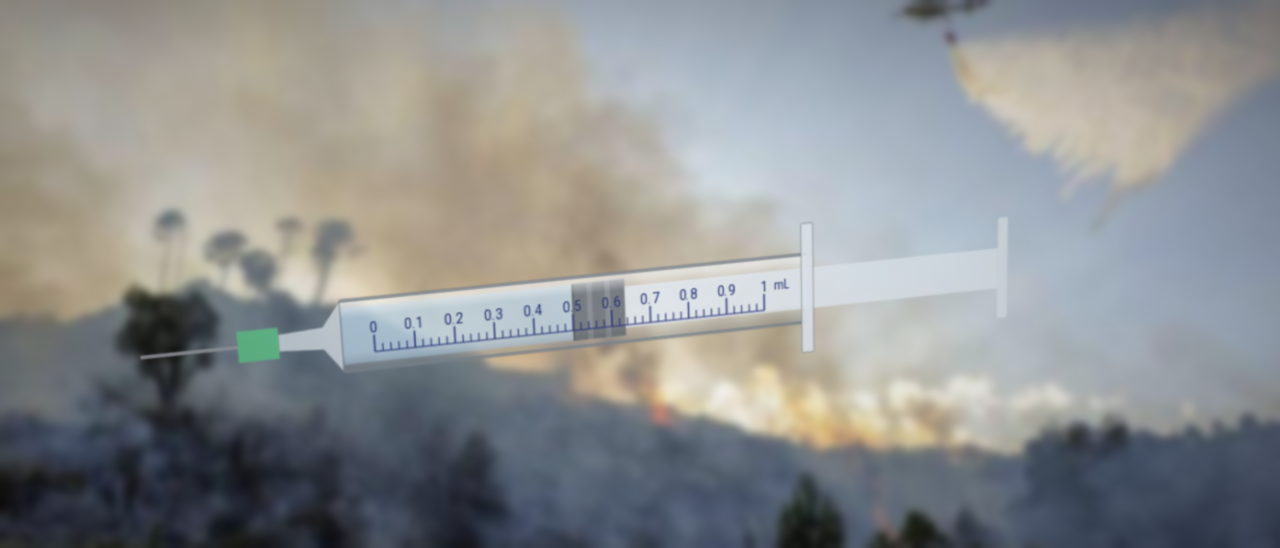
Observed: 0.5 mL
